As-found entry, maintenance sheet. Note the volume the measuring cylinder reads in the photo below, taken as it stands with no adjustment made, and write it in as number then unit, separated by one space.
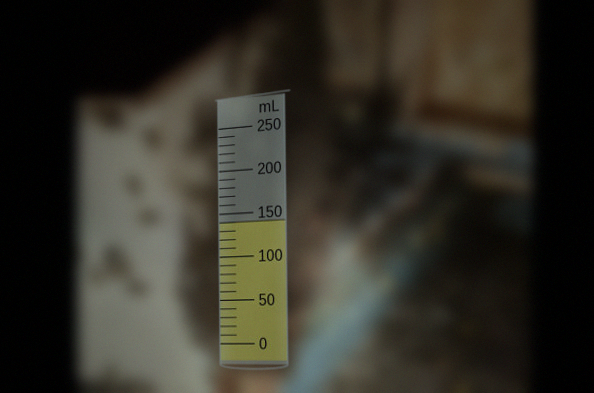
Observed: 140 mL
